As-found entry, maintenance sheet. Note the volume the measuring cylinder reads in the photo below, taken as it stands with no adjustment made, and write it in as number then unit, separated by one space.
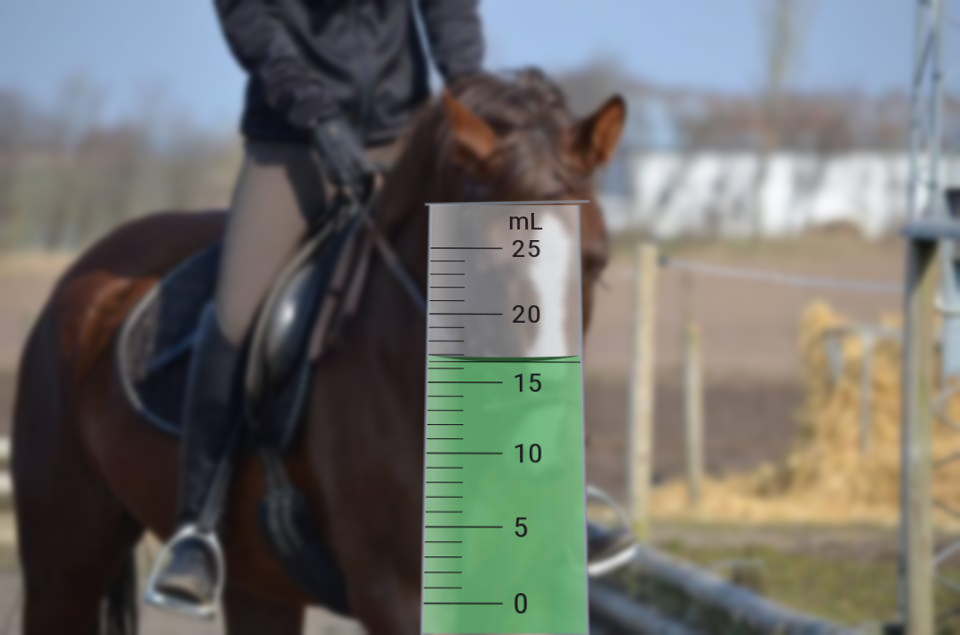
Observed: 16.5 mL
